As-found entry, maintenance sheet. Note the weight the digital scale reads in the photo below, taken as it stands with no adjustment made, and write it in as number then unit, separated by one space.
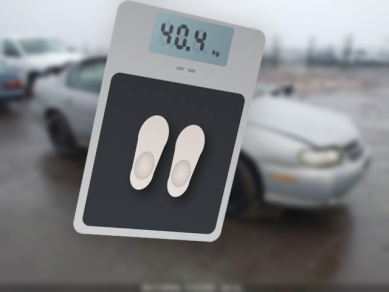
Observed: 40.4 kg
